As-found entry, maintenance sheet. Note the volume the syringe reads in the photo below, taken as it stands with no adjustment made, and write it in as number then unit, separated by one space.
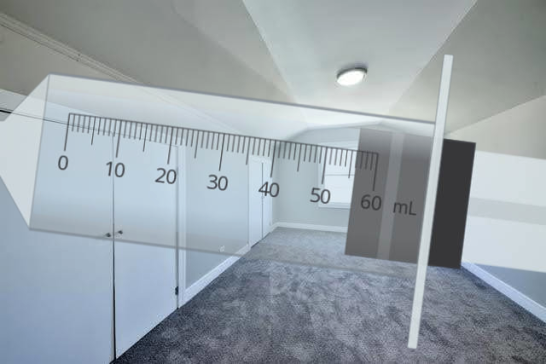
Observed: 56 mL
